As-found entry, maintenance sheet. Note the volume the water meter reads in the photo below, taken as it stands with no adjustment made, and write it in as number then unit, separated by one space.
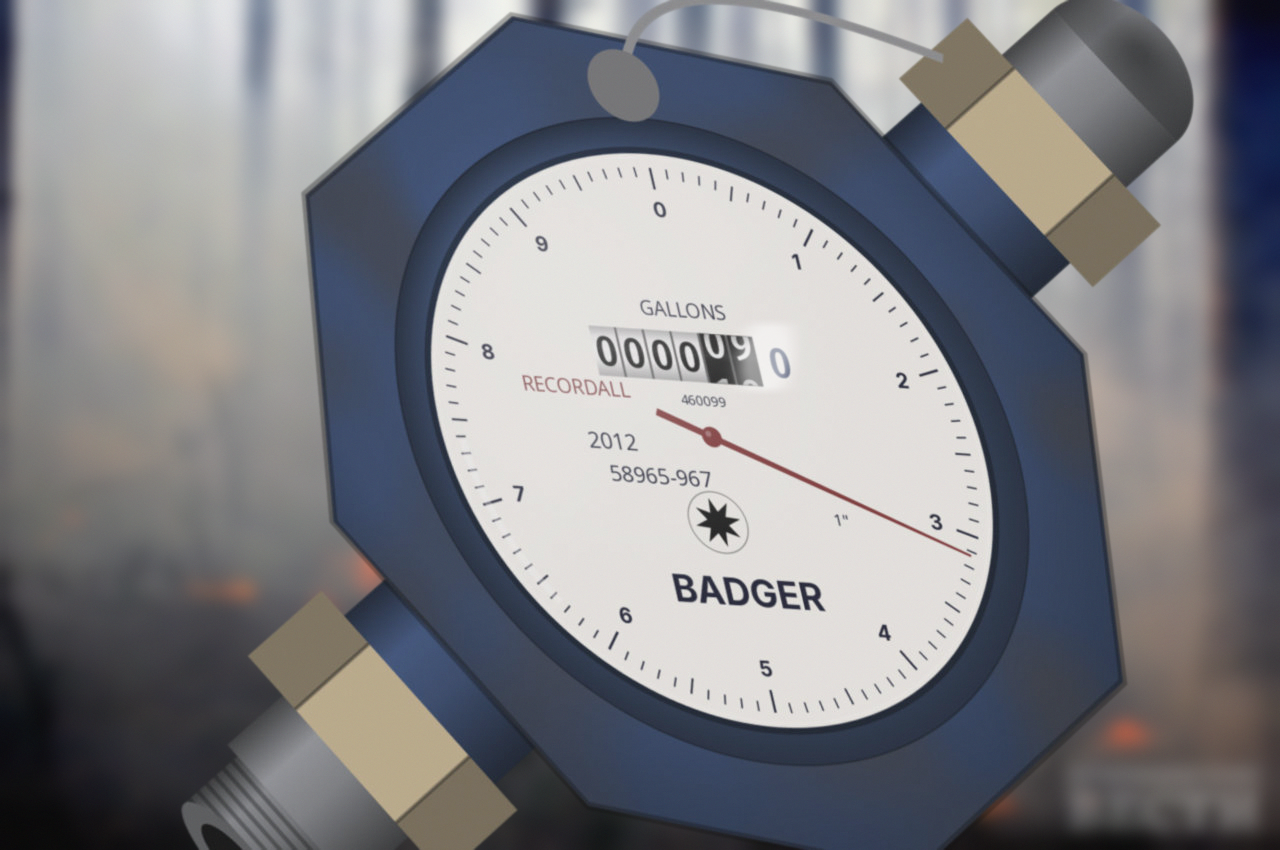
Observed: 93.1 gal
